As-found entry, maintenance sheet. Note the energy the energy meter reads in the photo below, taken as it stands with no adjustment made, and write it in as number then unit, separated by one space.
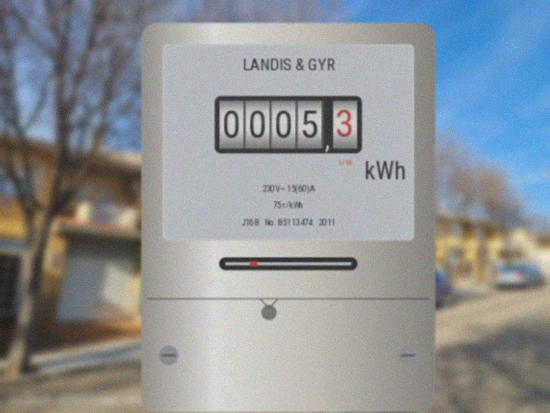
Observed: 5.3 kWh
